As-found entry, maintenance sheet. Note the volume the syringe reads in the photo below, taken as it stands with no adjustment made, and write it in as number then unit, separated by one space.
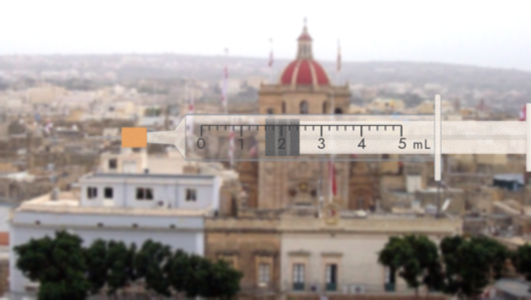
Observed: 1.6 mL
